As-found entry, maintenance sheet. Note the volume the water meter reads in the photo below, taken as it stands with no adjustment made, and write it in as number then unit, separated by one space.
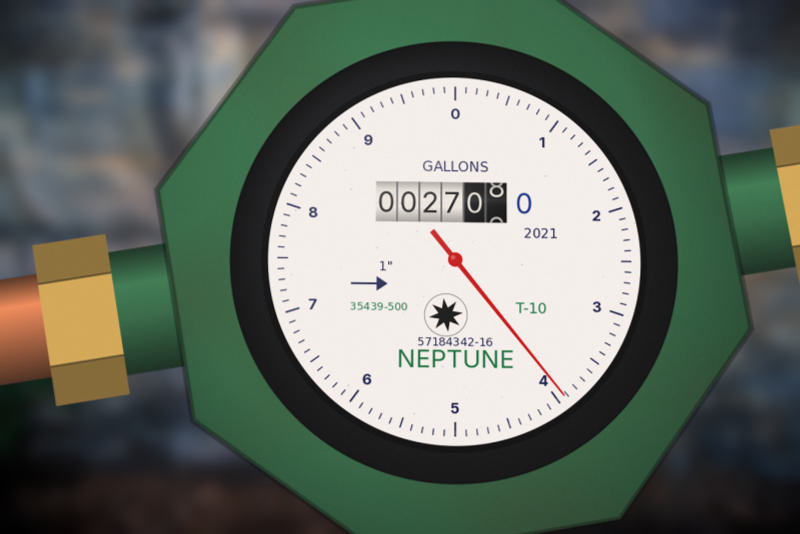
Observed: 27083.9 gal
